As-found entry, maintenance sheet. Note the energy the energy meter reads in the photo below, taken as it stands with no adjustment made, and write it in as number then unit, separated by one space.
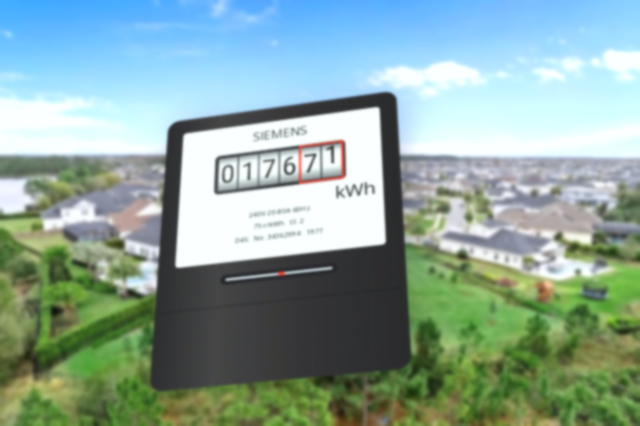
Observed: 176.71 kWh
